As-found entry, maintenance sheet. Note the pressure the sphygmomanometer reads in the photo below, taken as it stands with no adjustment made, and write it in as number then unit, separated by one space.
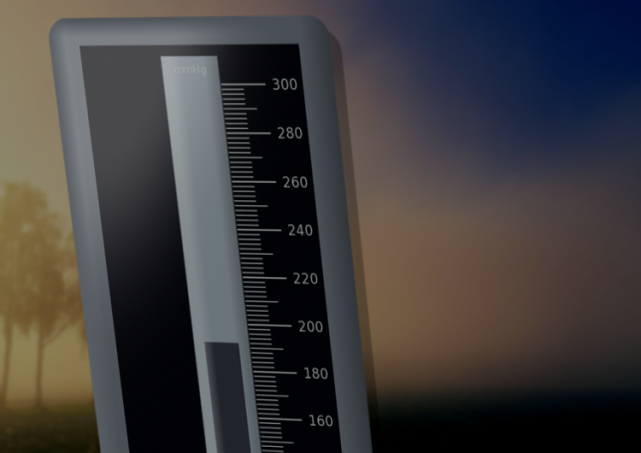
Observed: 192 mmHg
